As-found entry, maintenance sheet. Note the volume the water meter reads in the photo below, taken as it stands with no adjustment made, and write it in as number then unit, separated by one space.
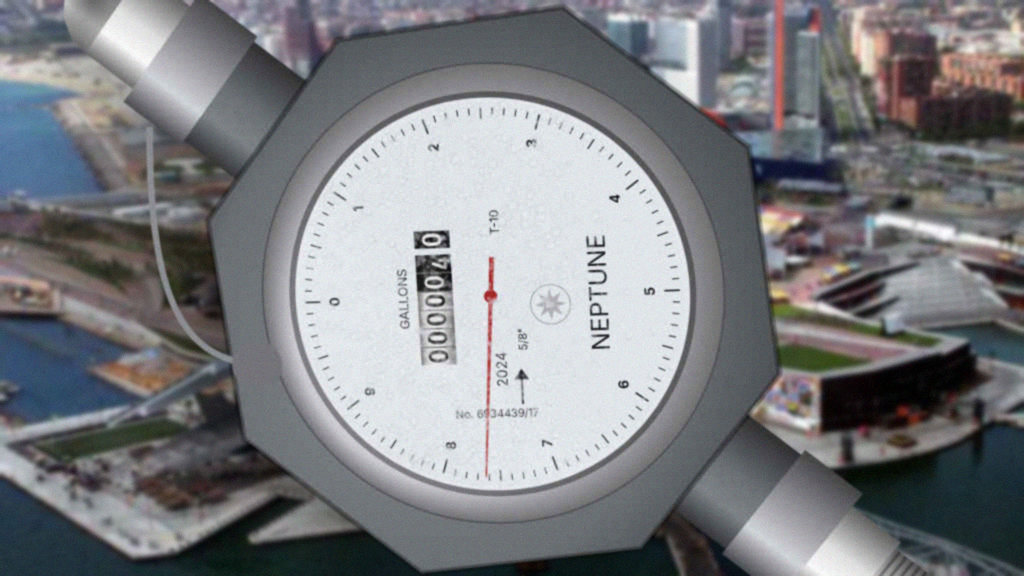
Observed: 37.6 gal
